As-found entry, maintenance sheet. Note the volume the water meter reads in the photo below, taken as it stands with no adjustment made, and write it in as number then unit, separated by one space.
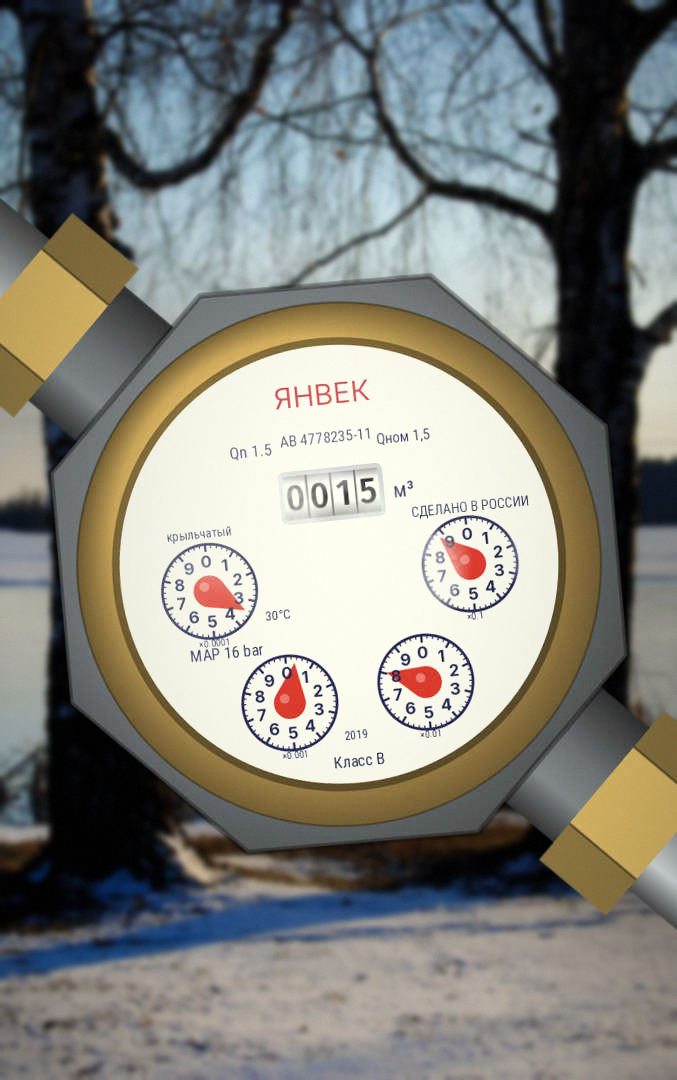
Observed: 15.8803 m³
